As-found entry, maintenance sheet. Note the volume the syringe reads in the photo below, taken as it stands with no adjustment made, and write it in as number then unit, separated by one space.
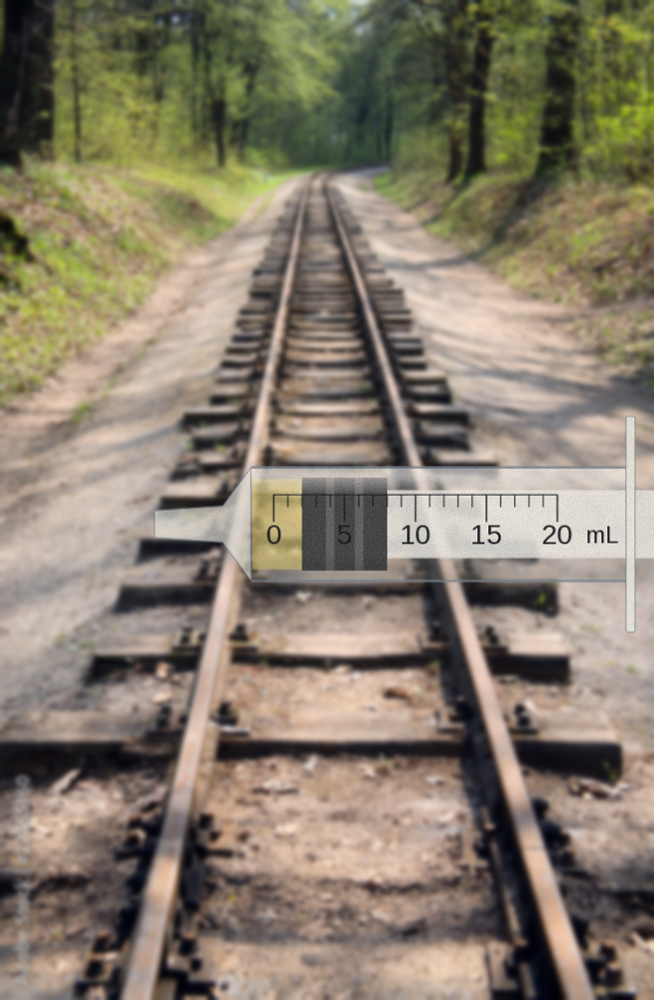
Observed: 2 mL
